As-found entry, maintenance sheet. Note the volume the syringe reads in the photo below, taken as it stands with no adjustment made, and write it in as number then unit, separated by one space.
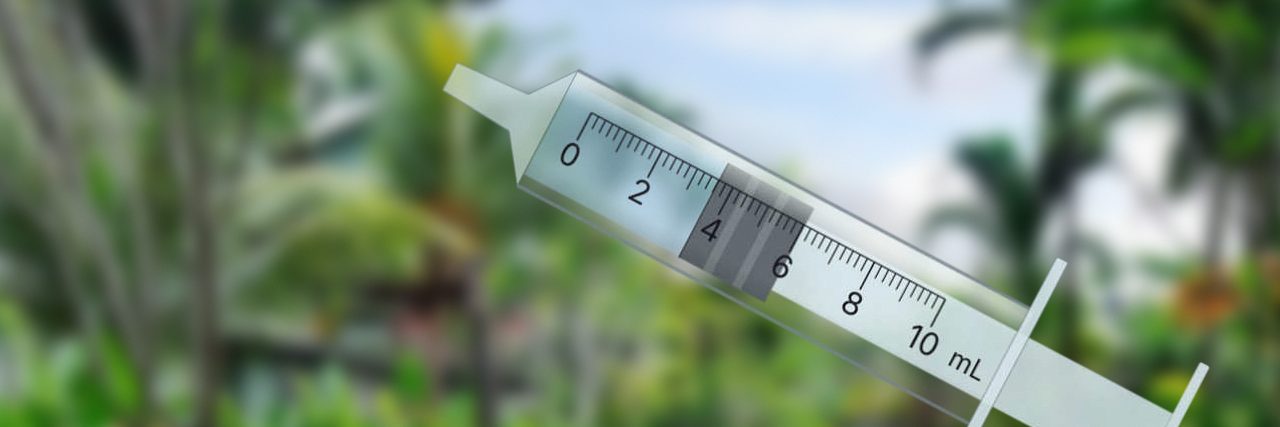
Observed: 3.6 mL
